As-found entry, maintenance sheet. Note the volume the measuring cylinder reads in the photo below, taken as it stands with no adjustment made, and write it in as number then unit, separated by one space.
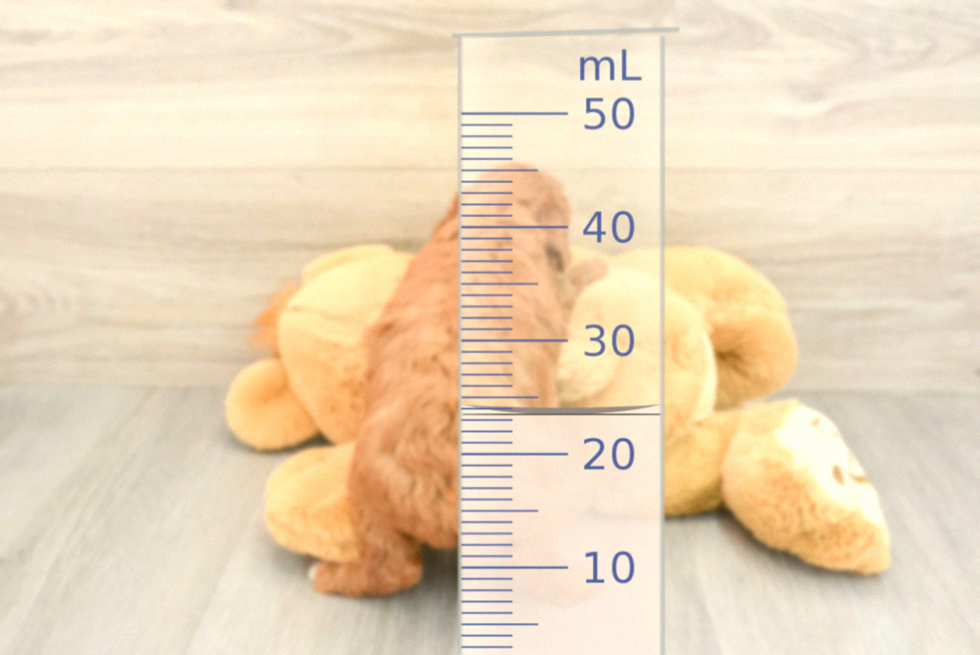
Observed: 23.5 mL
